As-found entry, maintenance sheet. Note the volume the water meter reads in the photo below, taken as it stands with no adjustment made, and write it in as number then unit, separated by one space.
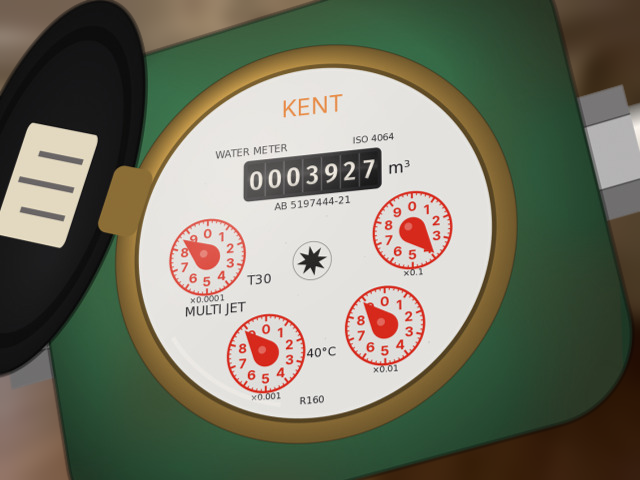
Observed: 3927.3888 m³
